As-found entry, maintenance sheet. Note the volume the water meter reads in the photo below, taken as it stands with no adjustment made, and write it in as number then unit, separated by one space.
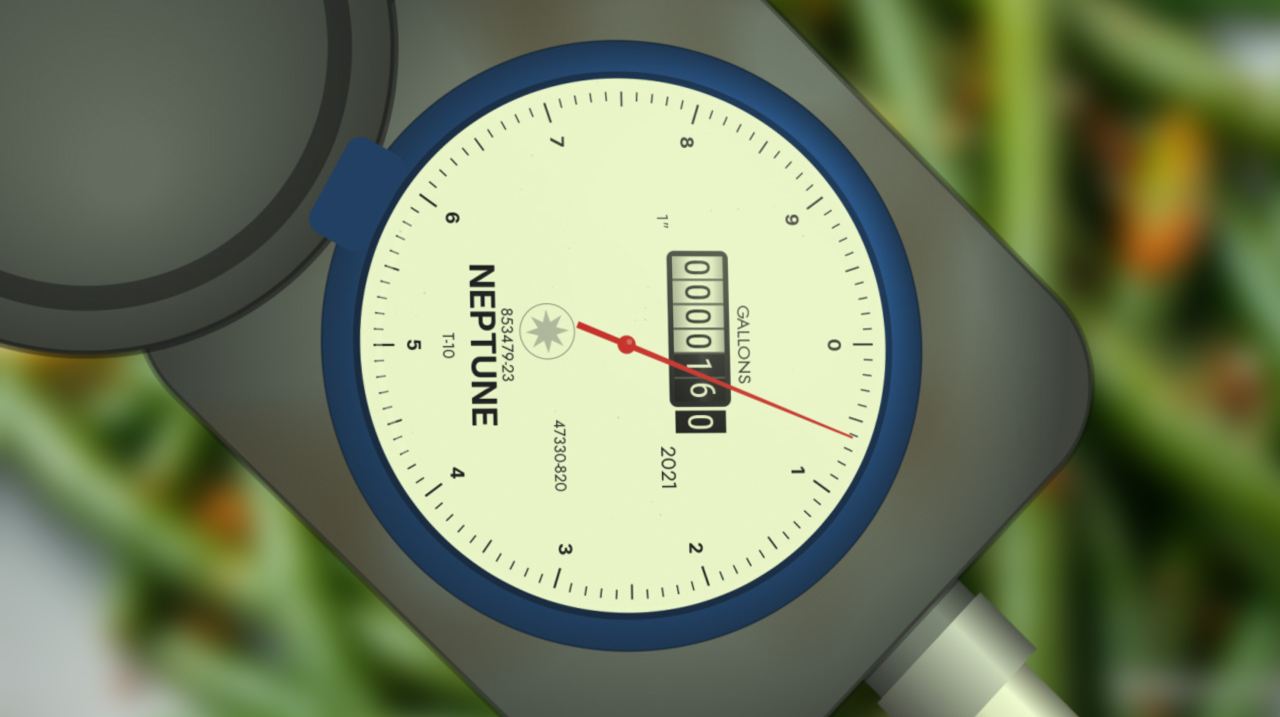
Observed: 160.6 gal
